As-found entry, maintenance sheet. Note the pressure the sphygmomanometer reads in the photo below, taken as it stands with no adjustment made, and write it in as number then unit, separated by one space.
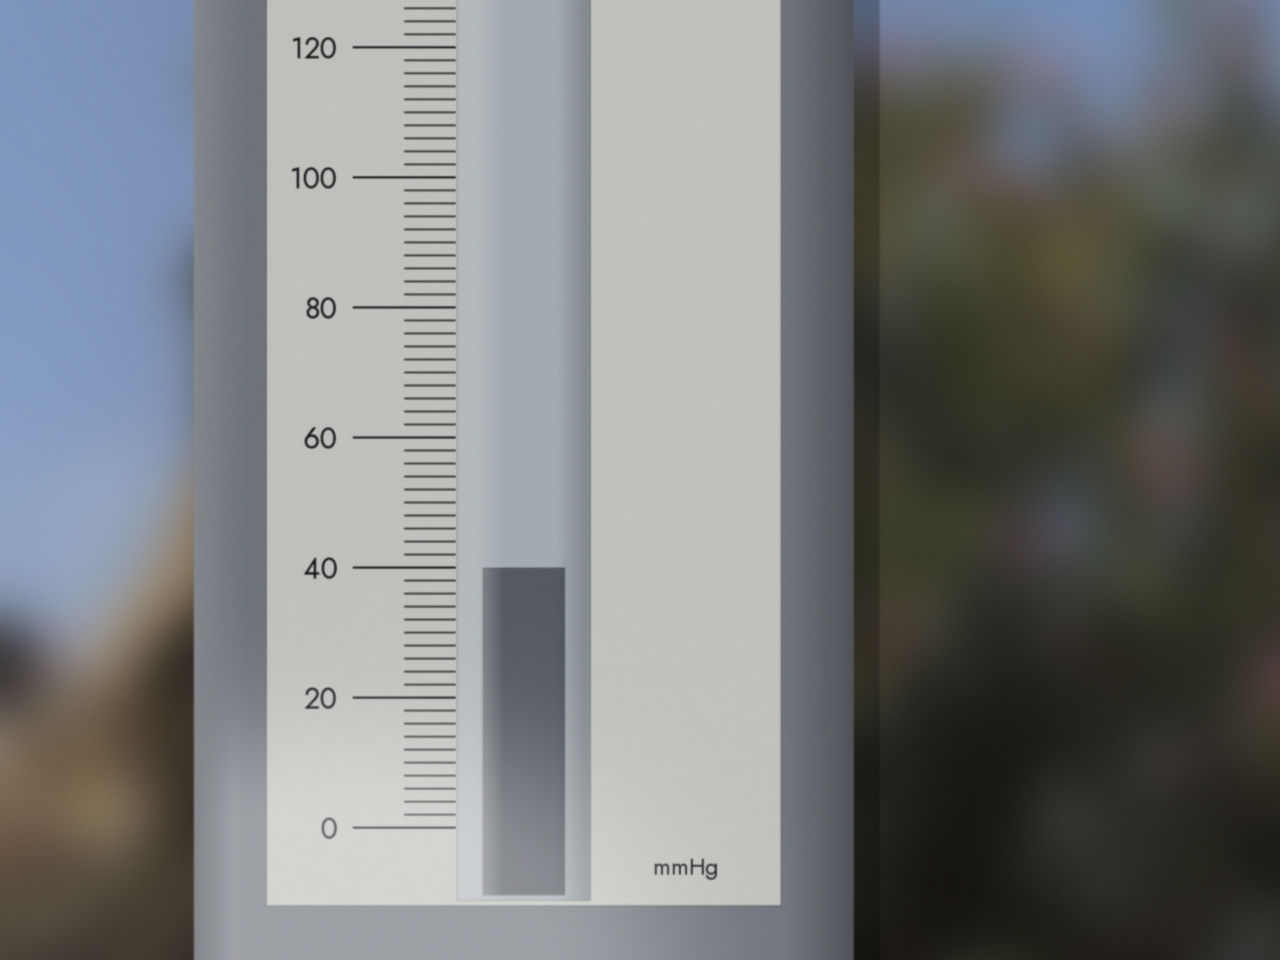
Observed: 40 mmHg
